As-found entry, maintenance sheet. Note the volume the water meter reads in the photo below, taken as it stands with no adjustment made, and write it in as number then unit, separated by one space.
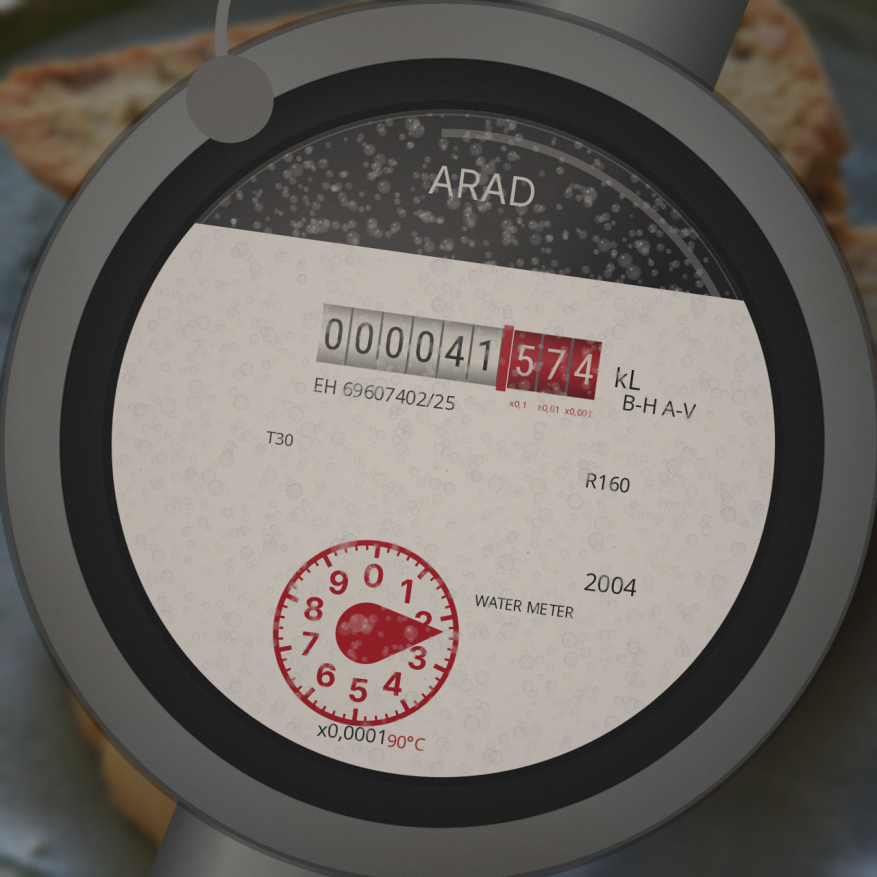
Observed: 41.5742 kL
